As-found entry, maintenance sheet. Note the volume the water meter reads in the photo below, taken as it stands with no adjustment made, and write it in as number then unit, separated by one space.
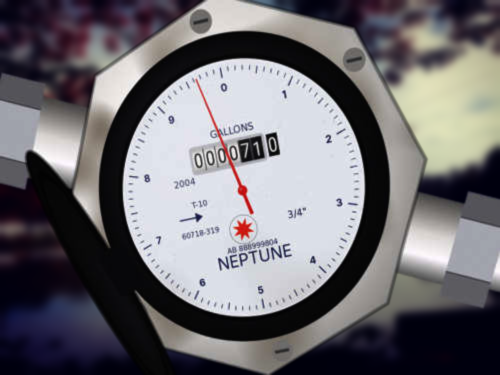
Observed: 709.6 gal
